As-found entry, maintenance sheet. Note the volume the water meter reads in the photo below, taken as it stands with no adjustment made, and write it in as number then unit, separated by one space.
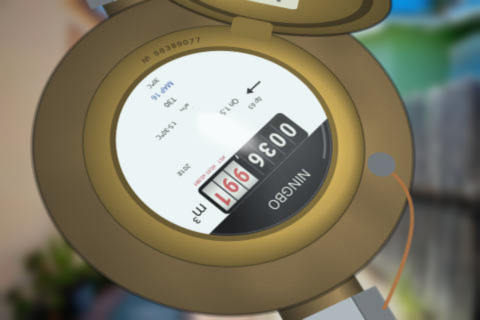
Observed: 36.991 m³
